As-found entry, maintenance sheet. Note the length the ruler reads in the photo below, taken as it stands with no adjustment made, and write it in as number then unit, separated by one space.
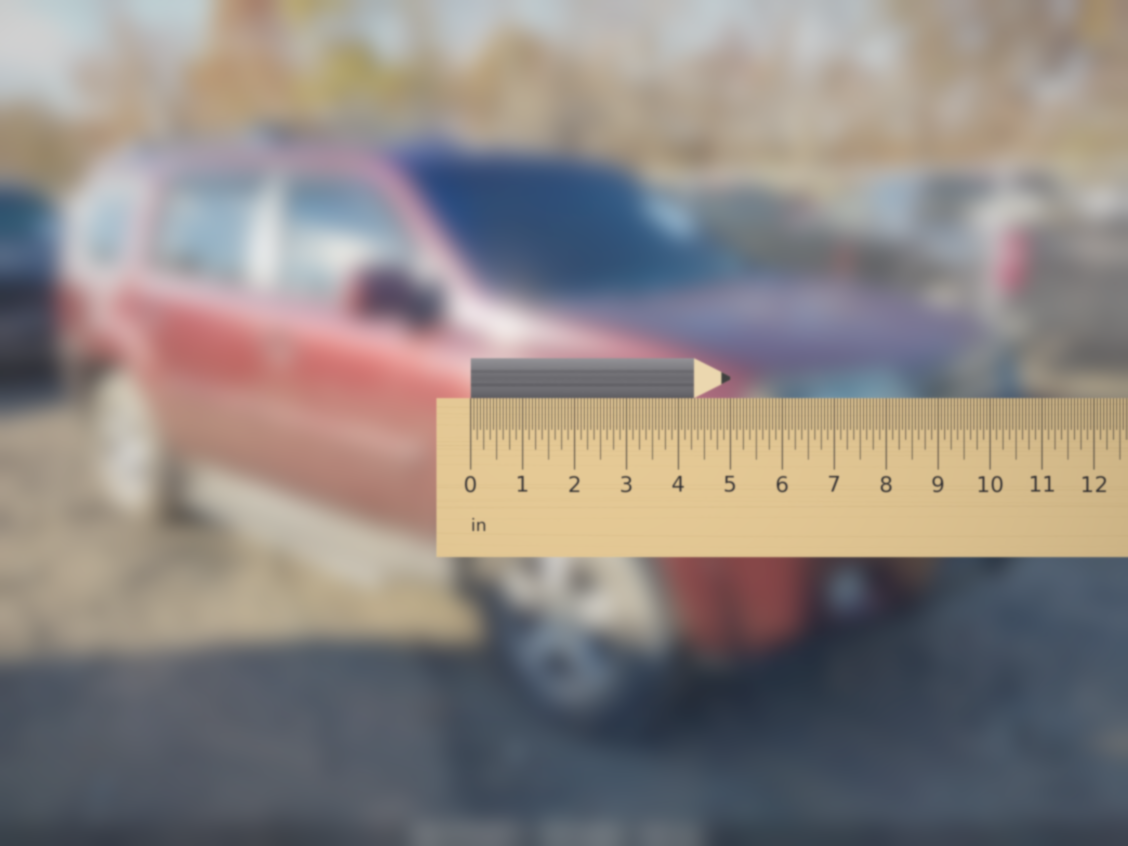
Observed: 5 in
